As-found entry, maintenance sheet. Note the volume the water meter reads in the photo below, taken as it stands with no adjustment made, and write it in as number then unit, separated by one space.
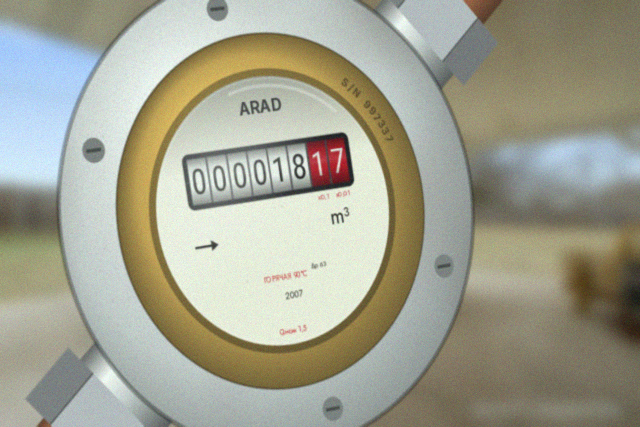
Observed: 18.17 m³
